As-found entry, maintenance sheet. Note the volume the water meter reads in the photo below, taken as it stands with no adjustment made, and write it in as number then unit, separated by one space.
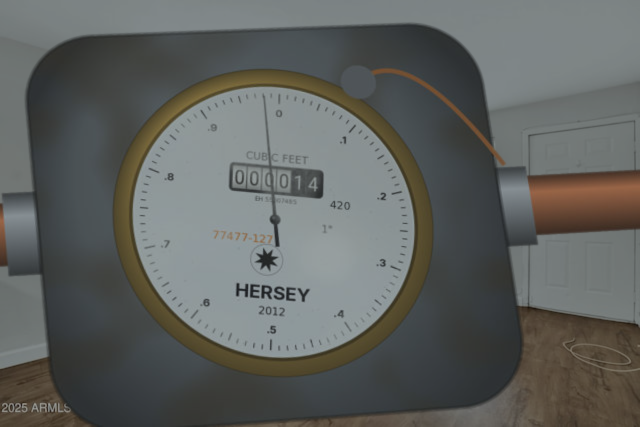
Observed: 13.98 ft³
